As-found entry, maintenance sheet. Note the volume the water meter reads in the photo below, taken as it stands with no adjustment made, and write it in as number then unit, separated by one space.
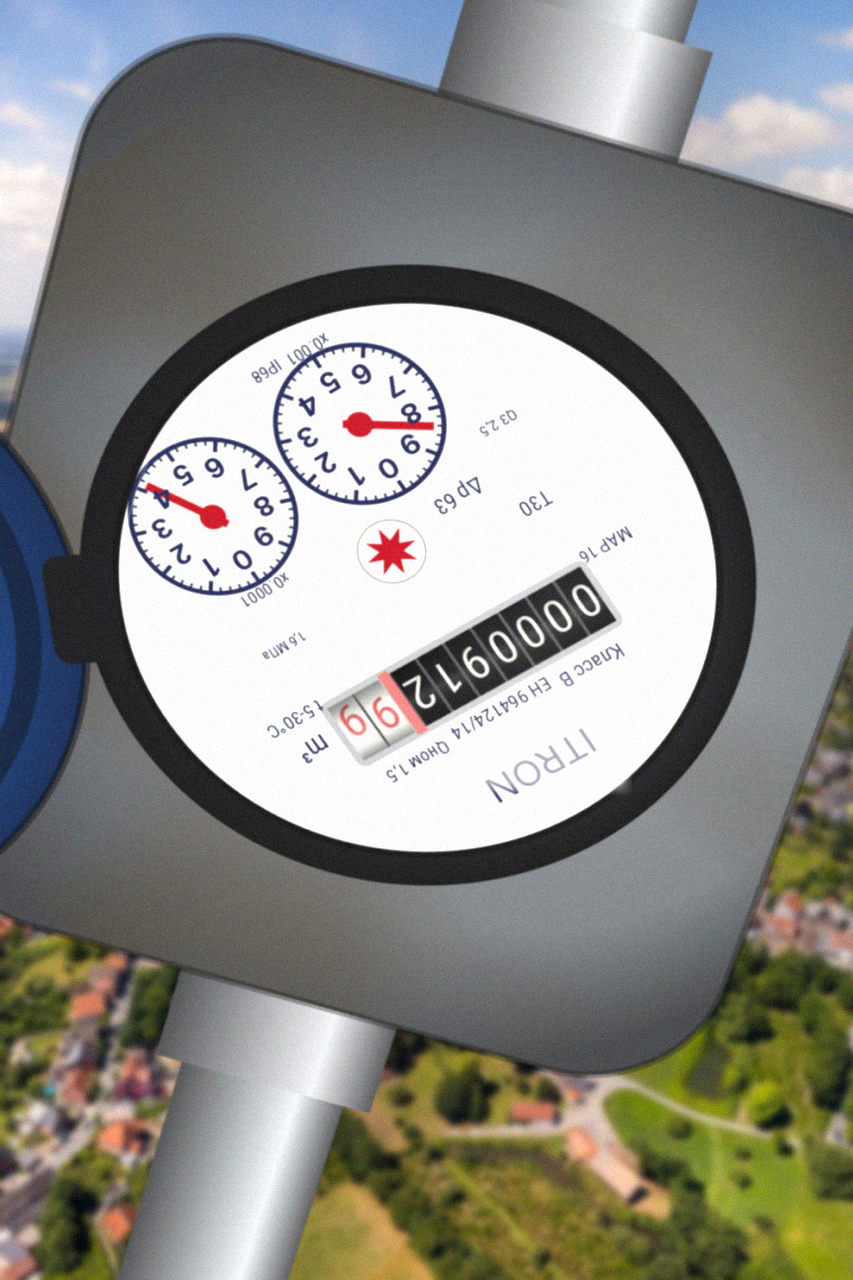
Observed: 912.9884 m³
